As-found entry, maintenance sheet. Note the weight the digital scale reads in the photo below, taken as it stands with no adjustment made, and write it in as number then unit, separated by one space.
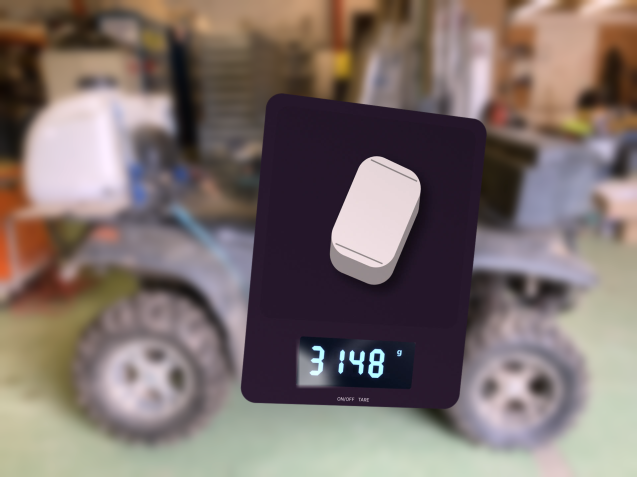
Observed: 3148 g
